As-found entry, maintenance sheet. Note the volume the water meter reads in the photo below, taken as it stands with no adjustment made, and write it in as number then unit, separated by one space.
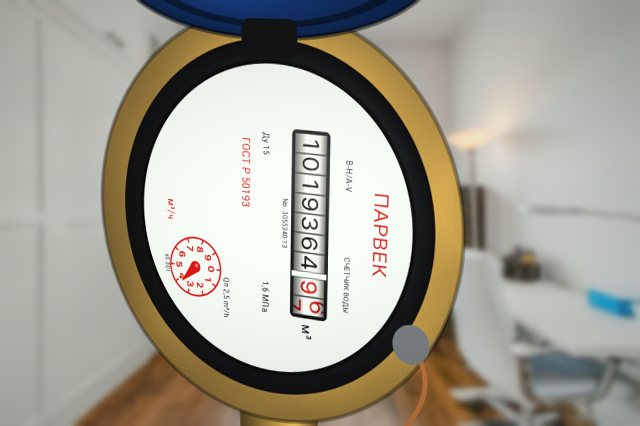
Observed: 1019364.963 m³
